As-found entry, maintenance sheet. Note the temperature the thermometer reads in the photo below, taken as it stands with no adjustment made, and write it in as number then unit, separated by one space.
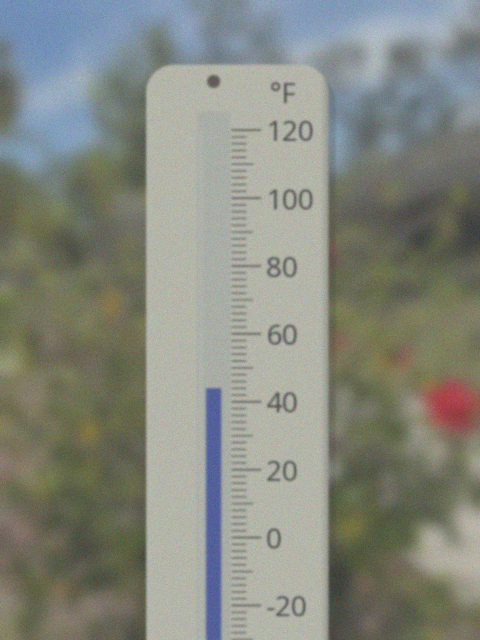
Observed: 44 °F
